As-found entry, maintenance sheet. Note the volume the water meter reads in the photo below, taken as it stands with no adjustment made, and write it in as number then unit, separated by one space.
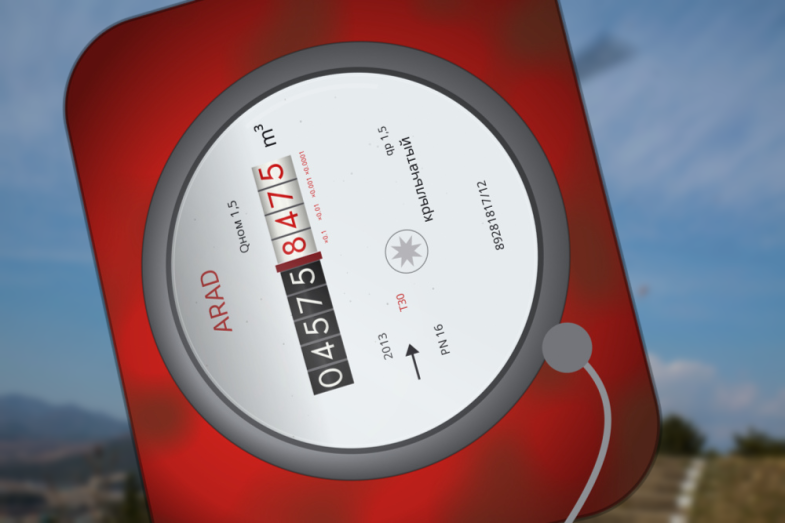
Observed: 4575.8475 m³
